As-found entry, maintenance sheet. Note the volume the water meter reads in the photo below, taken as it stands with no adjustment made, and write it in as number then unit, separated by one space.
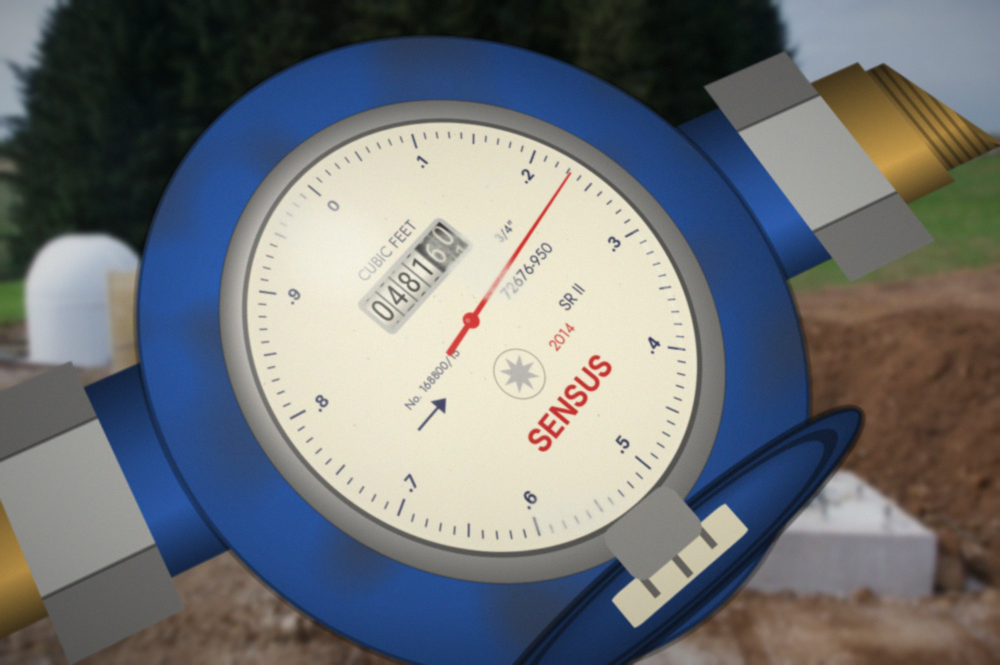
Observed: 48160.23 ft³
